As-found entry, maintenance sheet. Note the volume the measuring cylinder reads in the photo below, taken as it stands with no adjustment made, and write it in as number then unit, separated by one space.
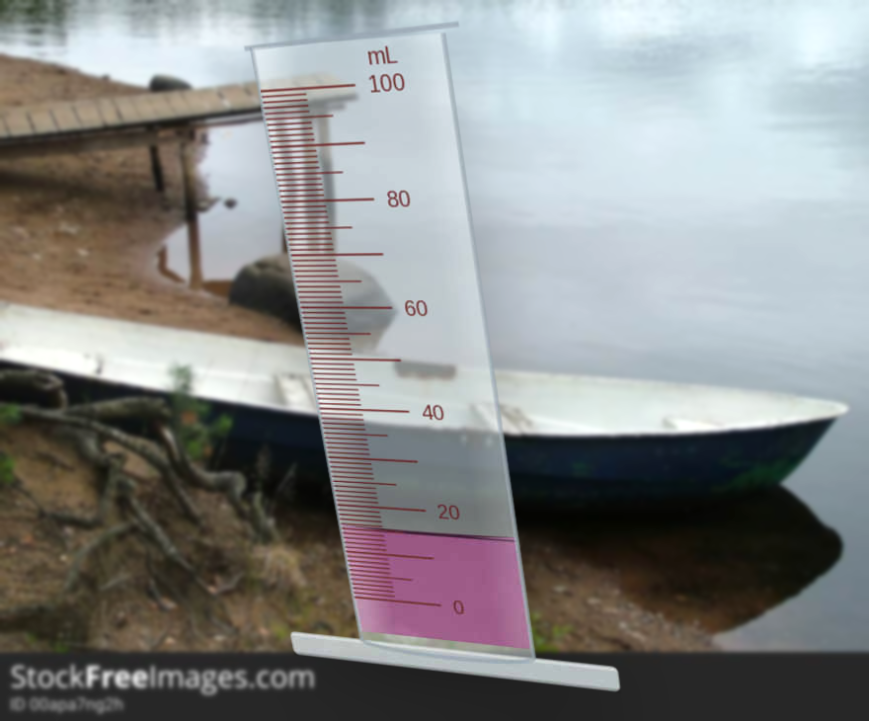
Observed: 15 mL
